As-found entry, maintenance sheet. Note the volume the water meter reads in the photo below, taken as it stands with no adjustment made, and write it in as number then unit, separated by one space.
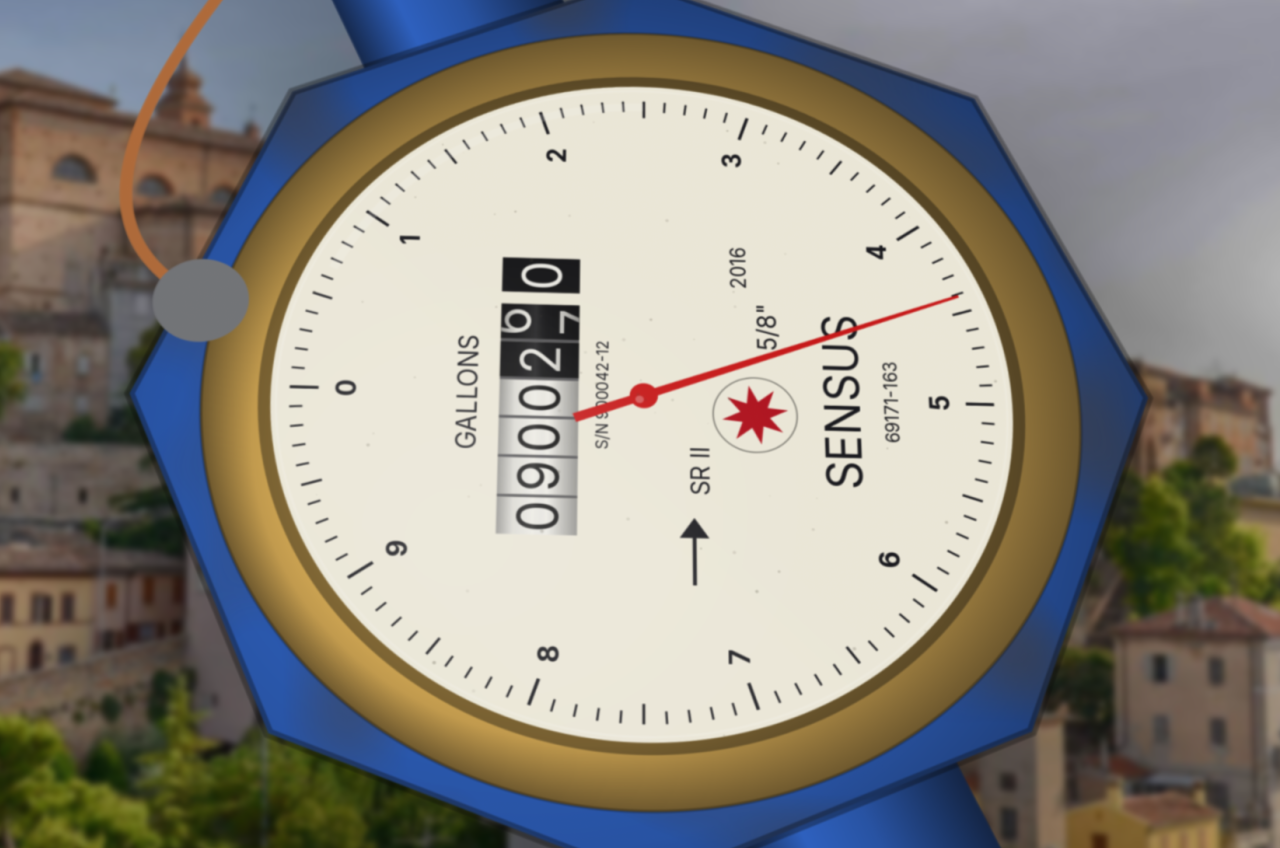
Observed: 900264.4 gal
